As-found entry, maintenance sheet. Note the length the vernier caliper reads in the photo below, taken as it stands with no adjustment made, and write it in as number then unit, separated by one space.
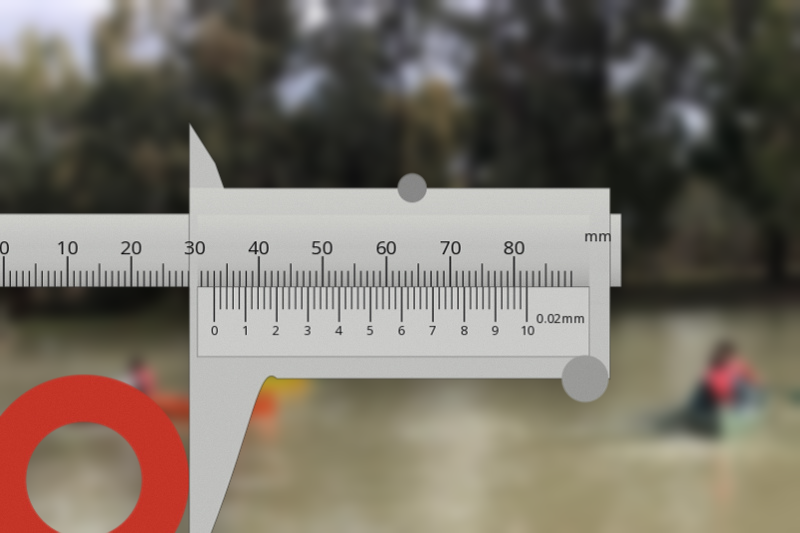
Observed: 33.0 mm
